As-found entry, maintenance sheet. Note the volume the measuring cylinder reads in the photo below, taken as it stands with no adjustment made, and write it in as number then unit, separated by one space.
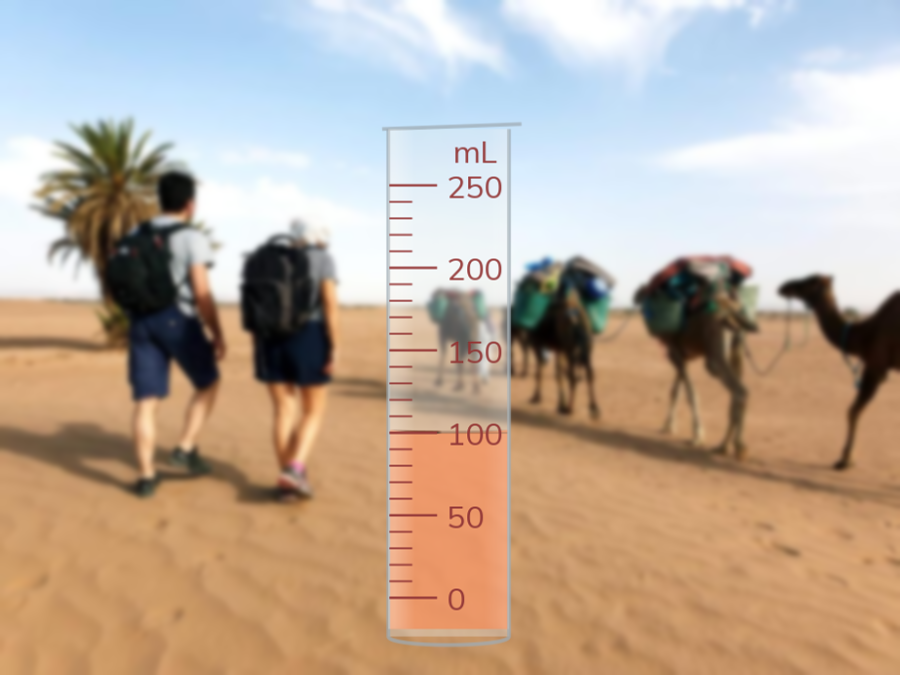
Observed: 100 mL
